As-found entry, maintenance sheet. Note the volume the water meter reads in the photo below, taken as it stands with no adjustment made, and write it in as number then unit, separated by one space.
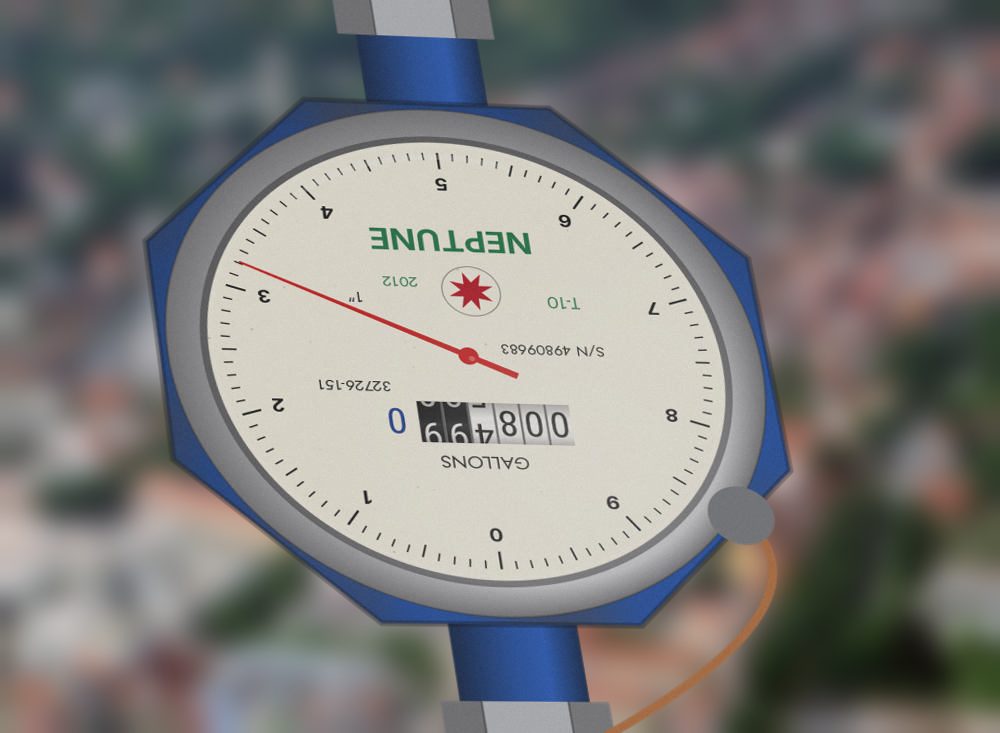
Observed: 84993.2 gal
